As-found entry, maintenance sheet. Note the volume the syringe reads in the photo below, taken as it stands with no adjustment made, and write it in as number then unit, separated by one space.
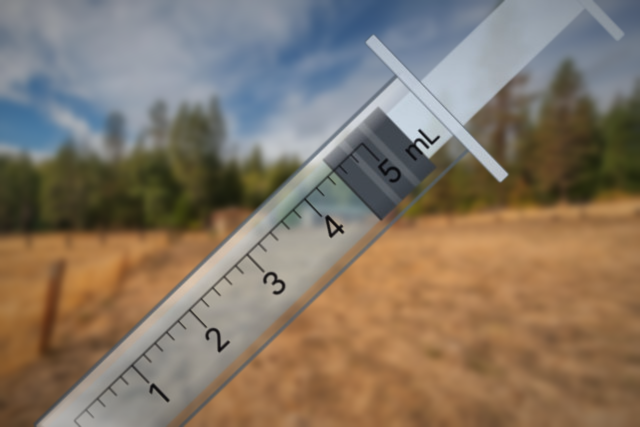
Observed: 4.5 mL
